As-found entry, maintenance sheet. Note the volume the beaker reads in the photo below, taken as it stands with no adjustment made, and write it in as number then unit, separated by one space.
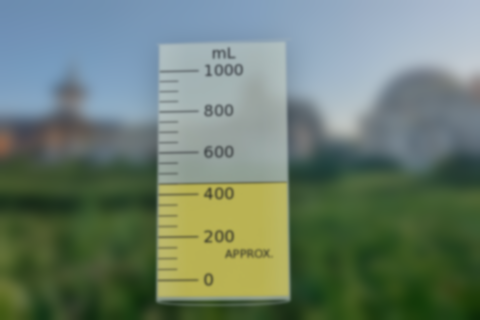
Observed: 450 mL
